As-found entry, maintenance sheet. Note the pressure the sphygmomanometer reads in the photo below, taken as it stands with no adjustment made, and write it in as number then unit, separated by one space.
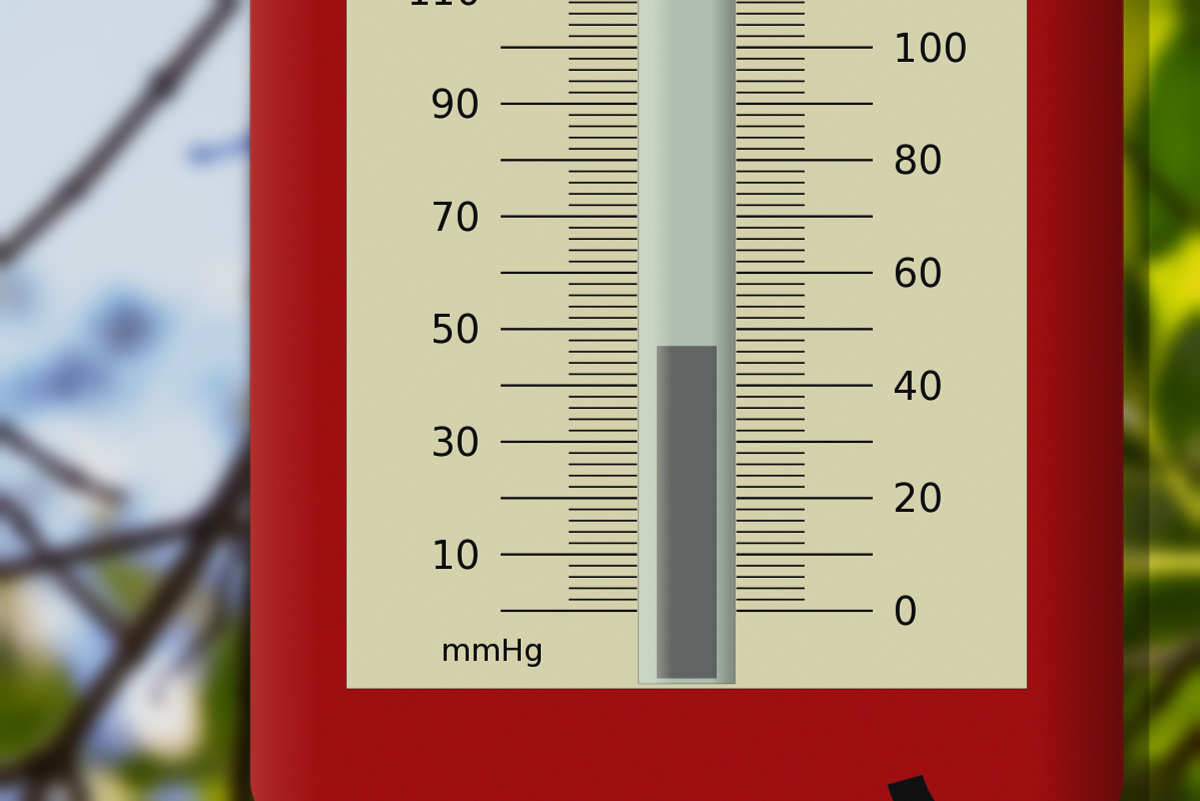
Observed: 47 mmHg
